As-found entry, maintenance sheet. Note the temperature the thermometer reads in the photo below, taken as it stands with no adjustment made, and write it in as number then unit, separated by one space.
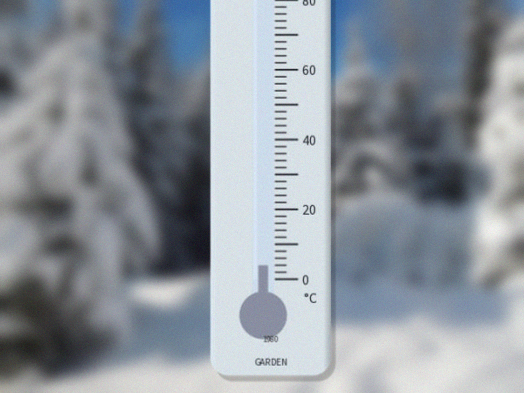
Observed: 4 °C
